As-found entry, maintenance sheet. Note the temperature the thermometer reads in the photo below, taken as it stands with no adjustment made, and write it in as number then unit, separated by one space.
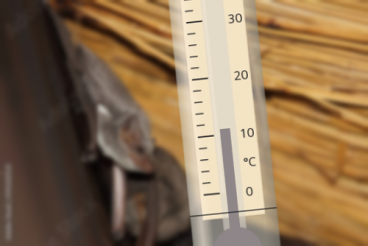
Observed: 11 °C
